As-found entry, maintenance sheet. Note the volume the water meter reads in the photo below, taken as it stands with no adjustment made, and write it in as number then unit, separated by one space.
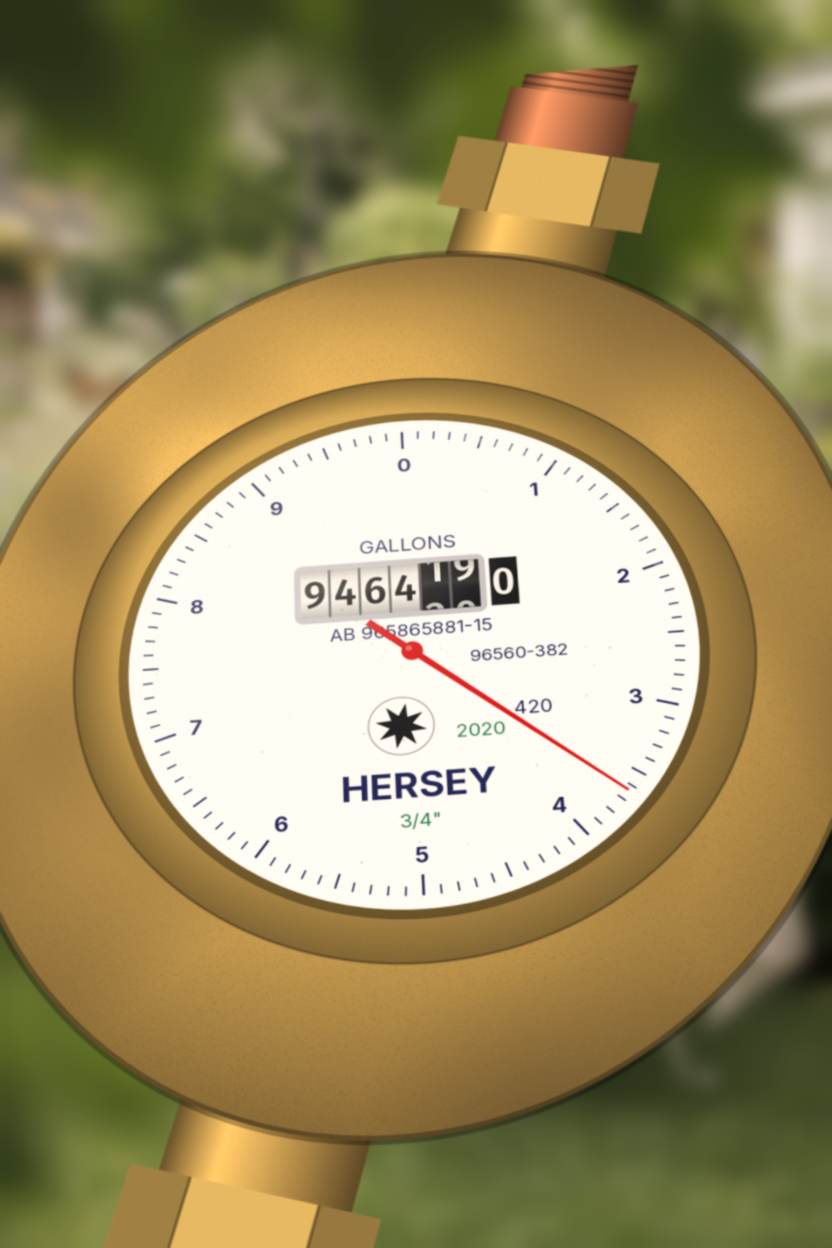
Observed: 9464193.6 gal
